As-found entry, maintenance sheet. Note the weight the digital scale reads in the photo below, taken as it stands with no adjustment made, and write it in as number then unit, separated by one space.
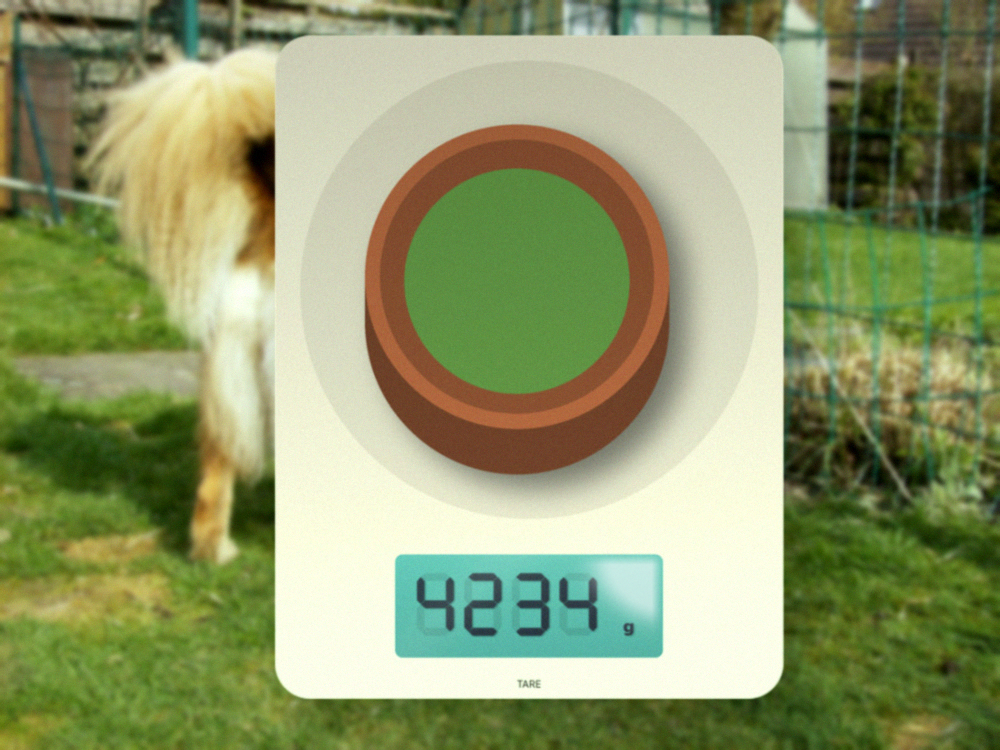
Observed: 4234 g
